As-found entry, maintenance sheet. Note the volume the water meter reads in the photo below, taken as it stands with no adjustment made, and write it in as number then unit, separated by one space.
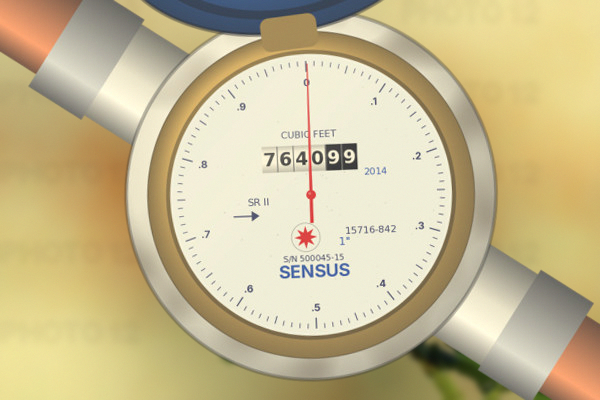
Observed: 764099.00 ft³
